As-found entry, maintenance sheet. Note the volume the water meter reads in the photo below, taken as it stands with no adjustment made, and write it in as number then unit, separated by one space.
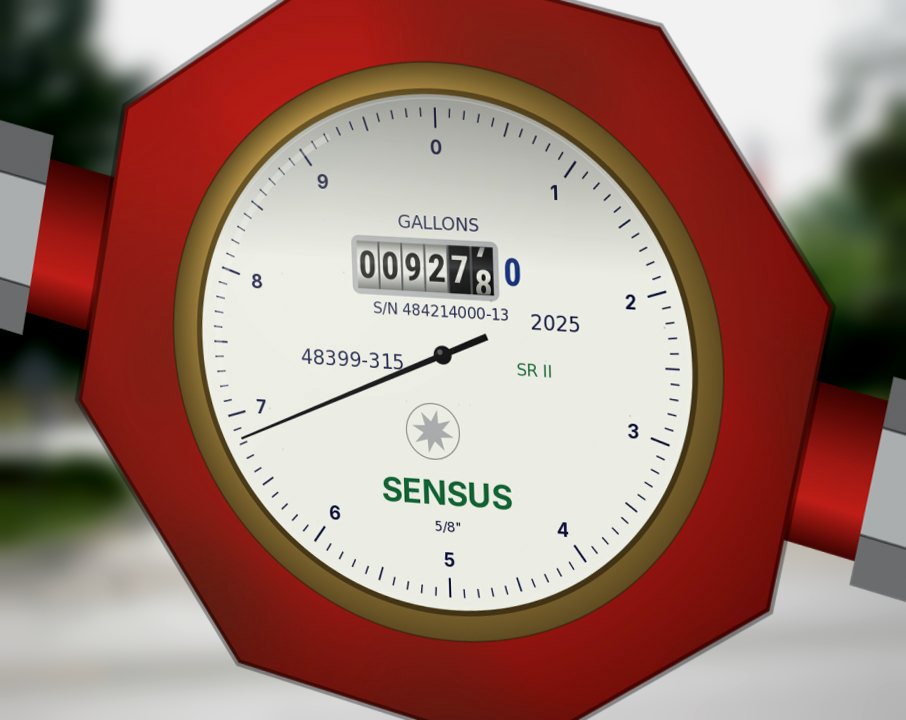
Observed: 92776.8 gal
